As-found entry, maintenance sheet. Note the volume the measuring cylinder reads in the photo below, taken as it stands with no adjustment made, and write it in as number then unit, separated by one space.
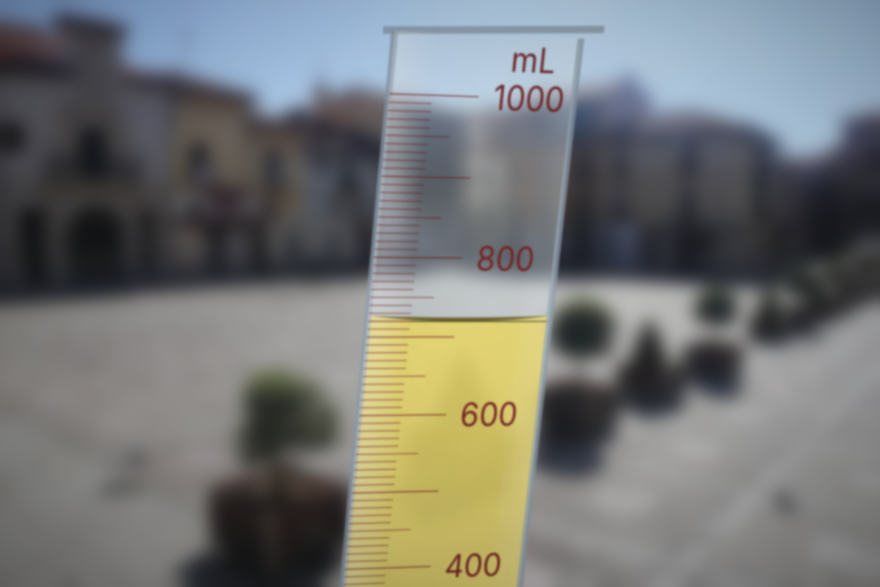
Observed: 720 mL
